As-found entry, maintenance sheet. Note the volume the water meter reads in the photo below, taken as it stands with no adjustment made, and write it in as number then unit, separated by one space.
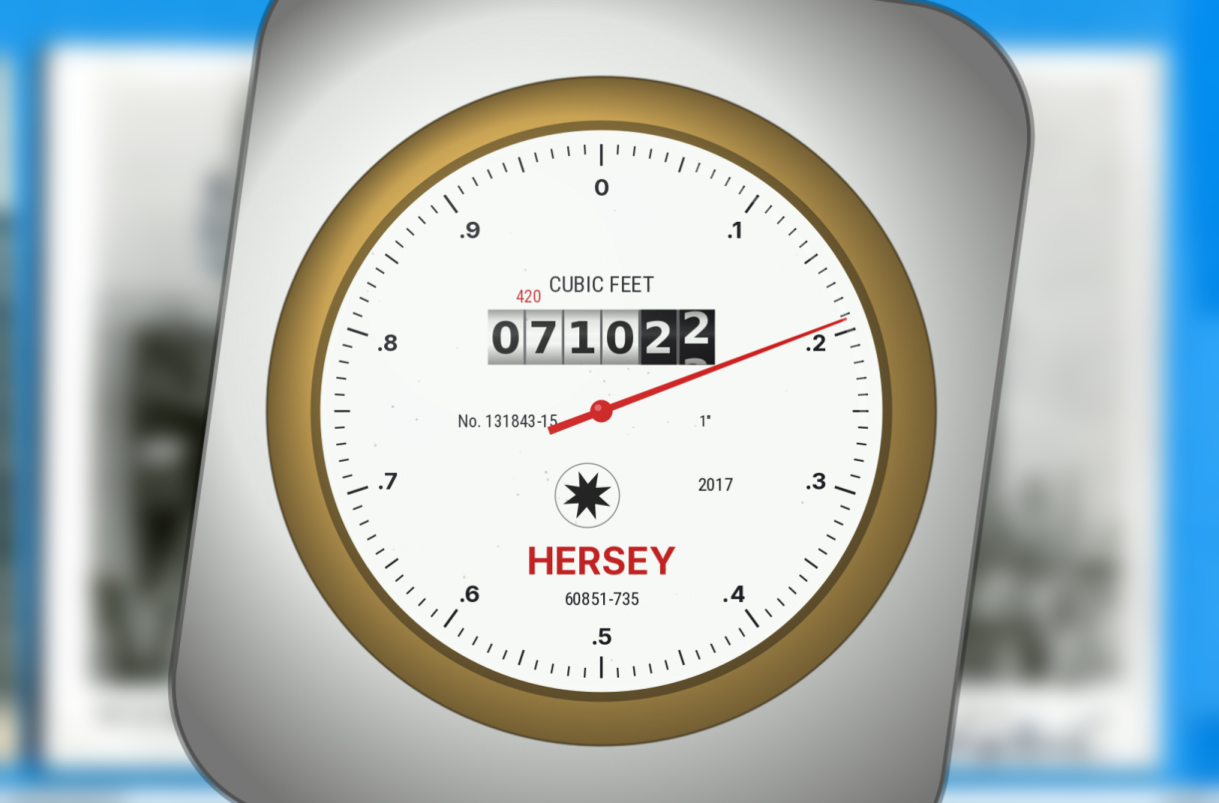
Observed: 71022.19 ft³
